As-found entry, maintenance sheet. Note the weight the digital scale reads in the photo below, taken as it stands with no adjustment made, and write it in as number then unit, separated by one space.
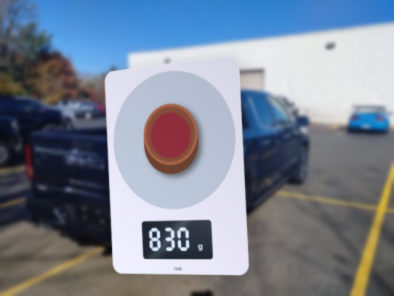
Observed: 830 g
